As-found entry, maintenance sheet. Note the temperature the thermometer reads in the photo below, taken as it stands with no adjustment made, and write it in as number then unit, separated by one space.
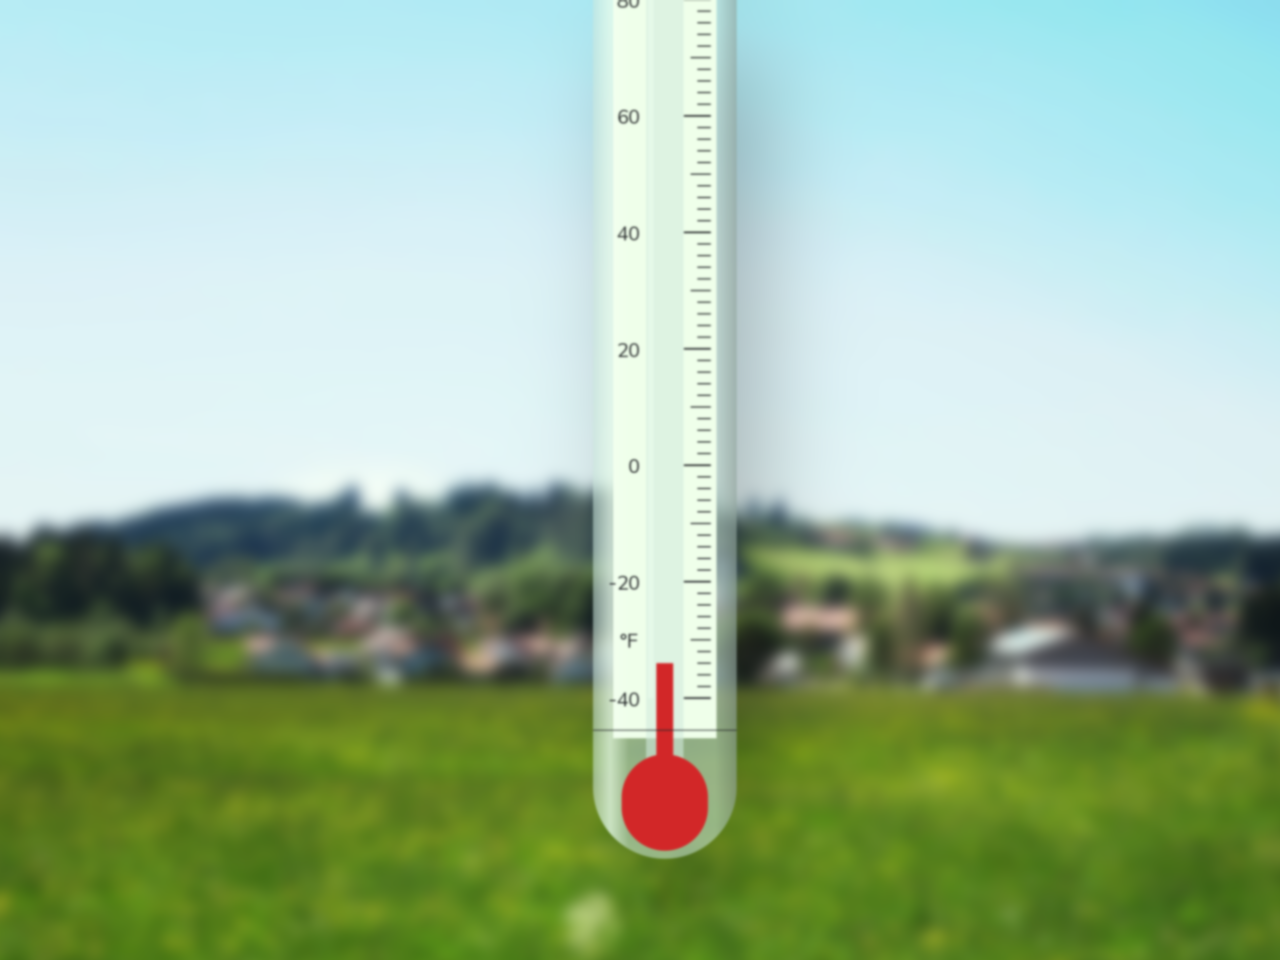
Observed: -34 °F
